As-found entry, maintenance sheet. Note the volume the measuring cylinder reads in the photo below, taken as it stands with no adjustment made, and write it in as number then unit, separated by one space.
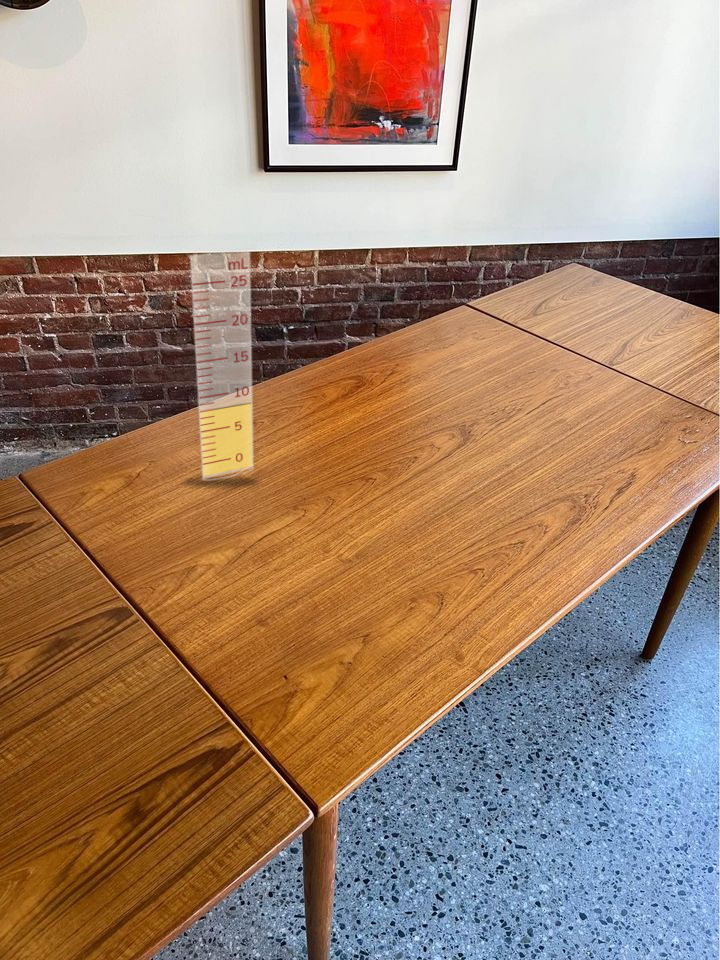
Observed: 8 mL
